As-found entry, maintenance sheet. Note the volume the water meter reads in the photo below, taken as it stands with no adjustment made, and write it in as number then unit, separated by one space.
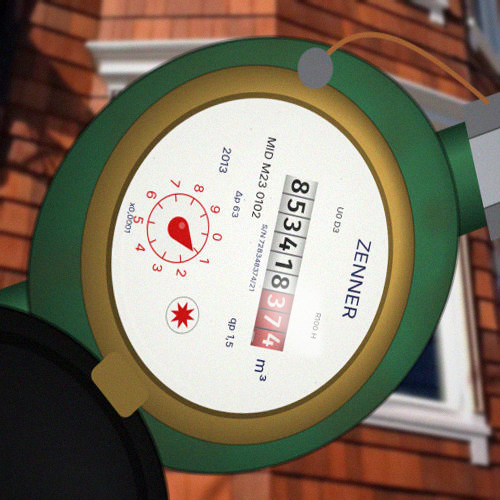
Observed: 853418.3741 m³
